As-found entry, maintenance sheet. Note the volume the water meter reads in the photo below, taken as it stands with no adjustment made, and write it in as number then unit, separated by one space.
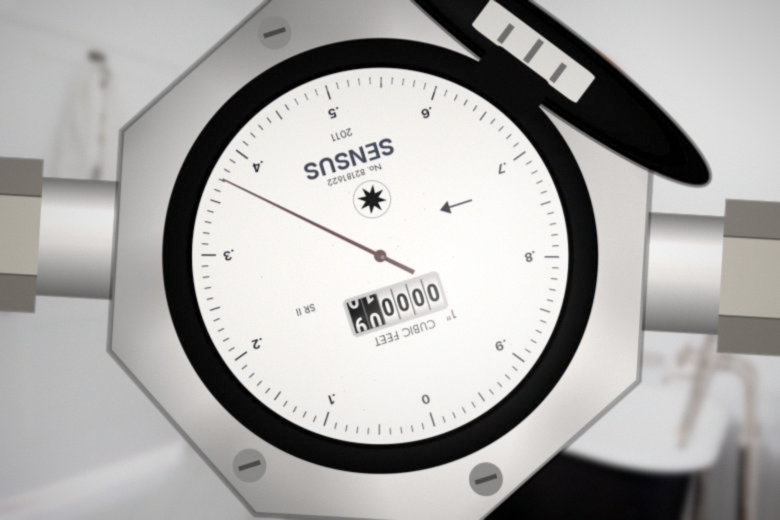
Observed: 9.37 ft³
